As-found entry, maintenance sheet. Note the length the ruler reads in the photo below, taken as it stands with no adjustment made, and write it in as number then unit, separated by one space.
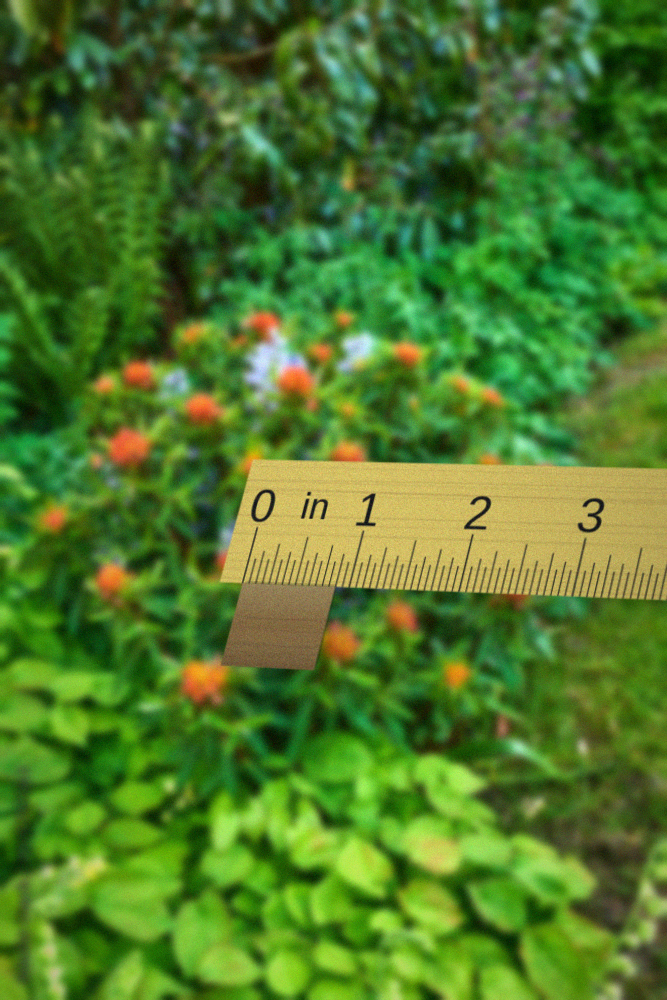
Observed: 0.875 in
